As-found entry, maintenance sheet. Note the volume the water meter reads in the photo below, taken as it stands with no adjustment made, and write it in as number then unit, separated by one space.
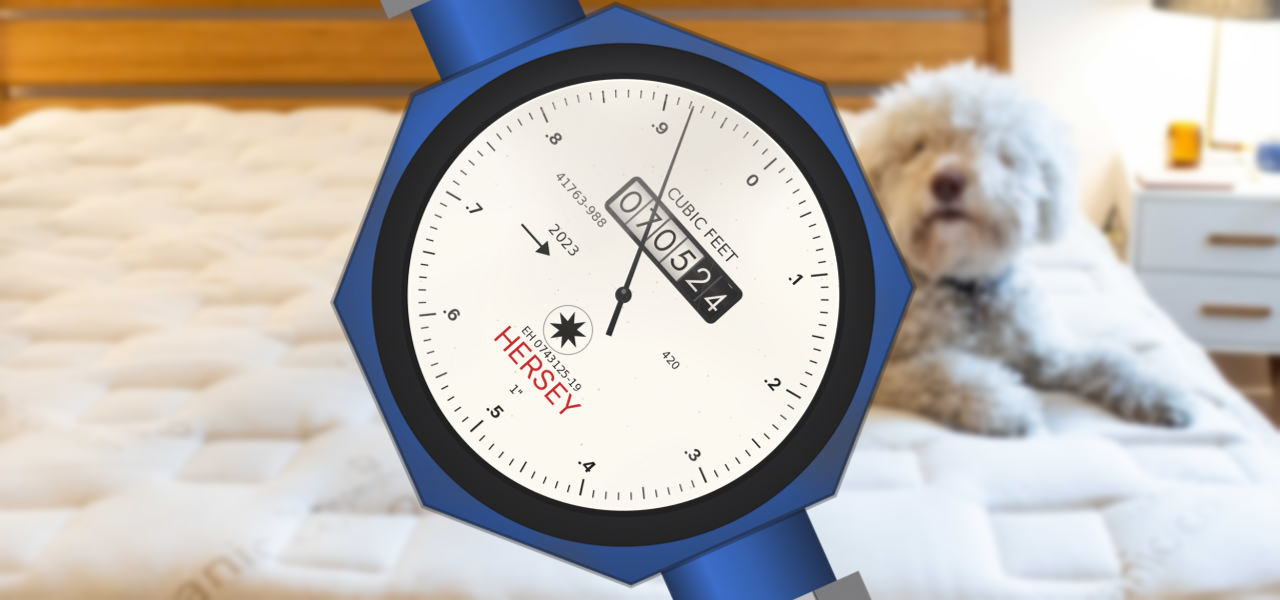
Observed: 70523.92 ft³
